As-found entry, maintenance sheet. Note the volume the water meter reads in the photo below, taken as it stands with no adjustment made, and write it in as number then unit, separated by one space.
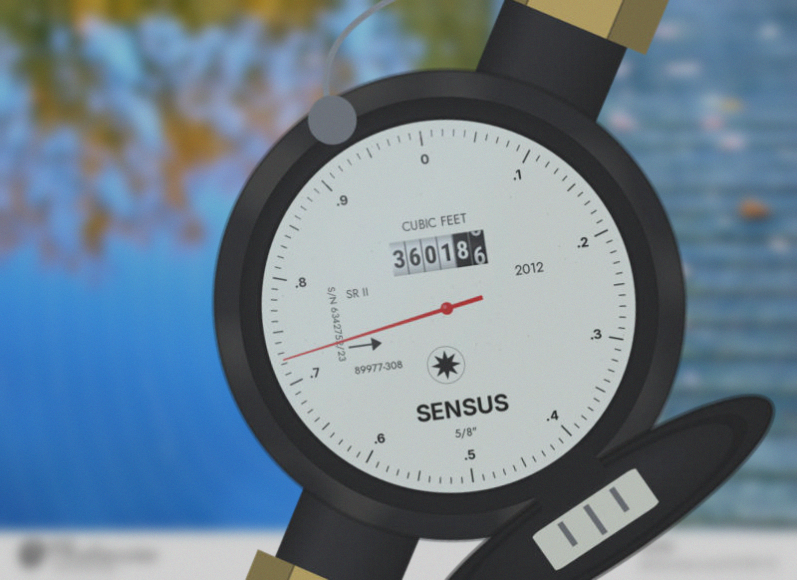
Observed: 360185.72 ft³
